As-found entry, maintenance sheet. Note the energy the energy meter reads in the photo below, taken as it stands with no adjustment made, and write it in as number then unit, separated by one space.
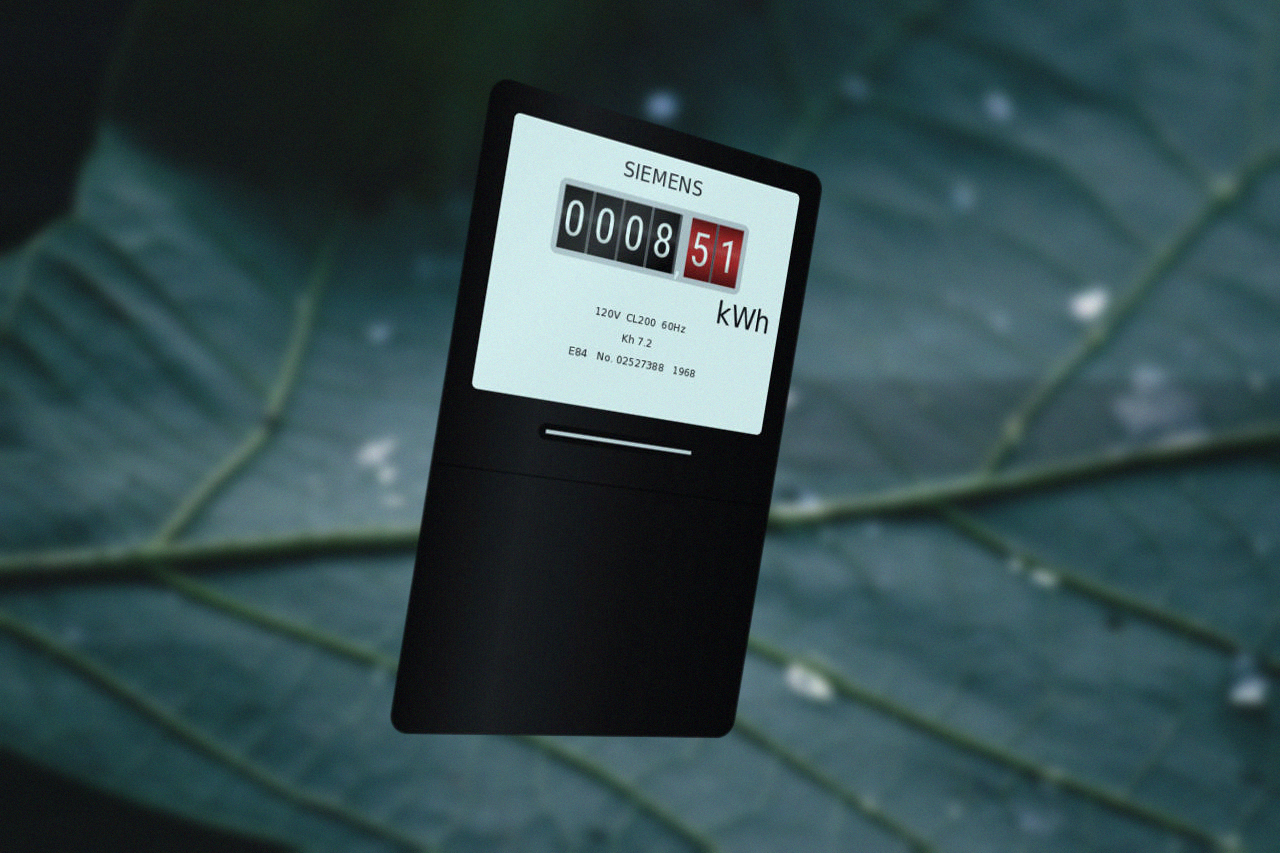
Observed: 8.51 kWh
